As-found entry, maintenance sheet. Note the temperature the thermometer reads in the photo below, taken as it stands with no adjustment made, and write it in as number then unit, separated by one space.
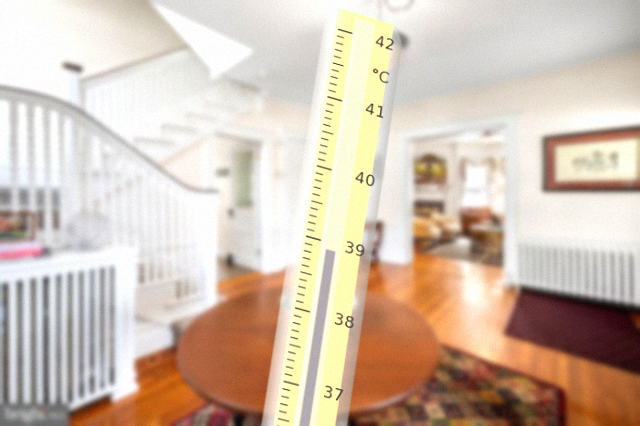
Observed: 38.9 °C
